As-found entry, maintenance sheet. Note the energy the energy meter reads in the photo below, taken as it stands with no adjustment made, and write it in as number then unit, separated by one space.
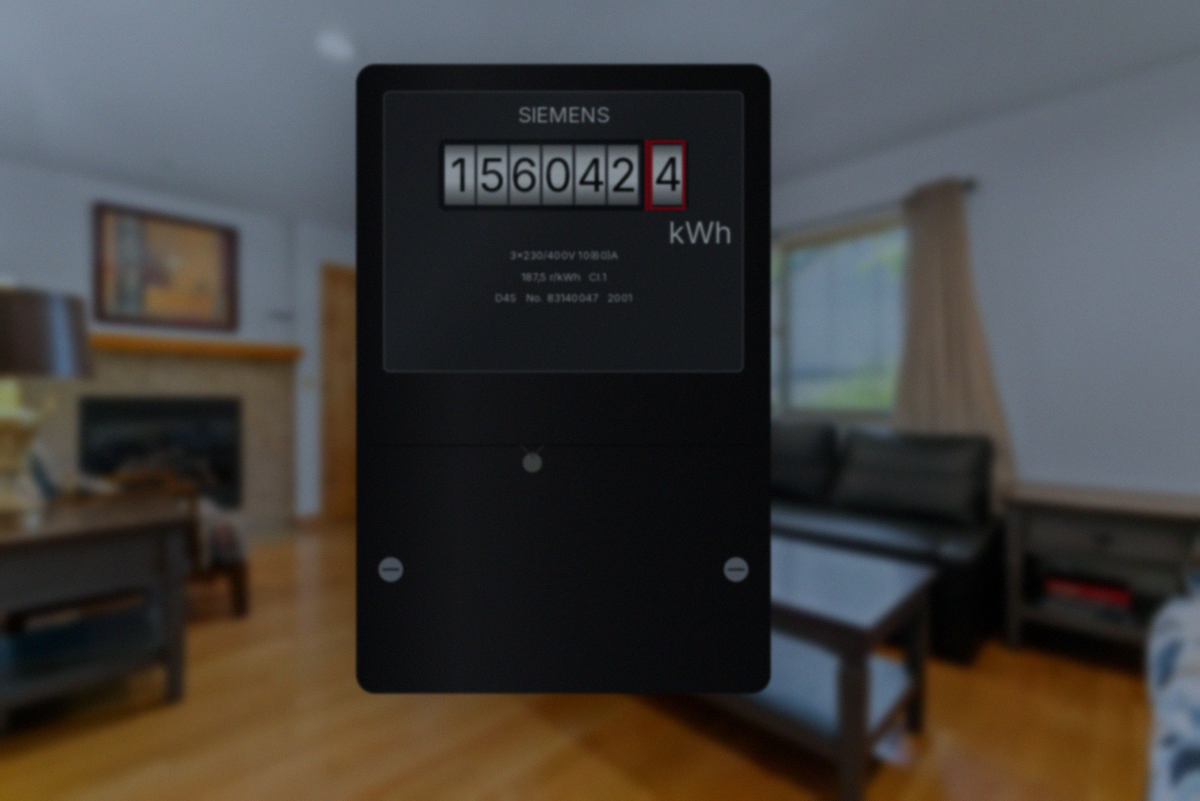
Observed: 156042.4 kWh
